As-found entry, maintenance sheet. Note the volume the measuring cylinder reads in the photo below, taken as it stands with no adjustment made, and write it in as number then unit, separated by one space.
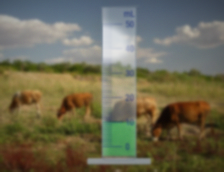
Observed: 10 mL
